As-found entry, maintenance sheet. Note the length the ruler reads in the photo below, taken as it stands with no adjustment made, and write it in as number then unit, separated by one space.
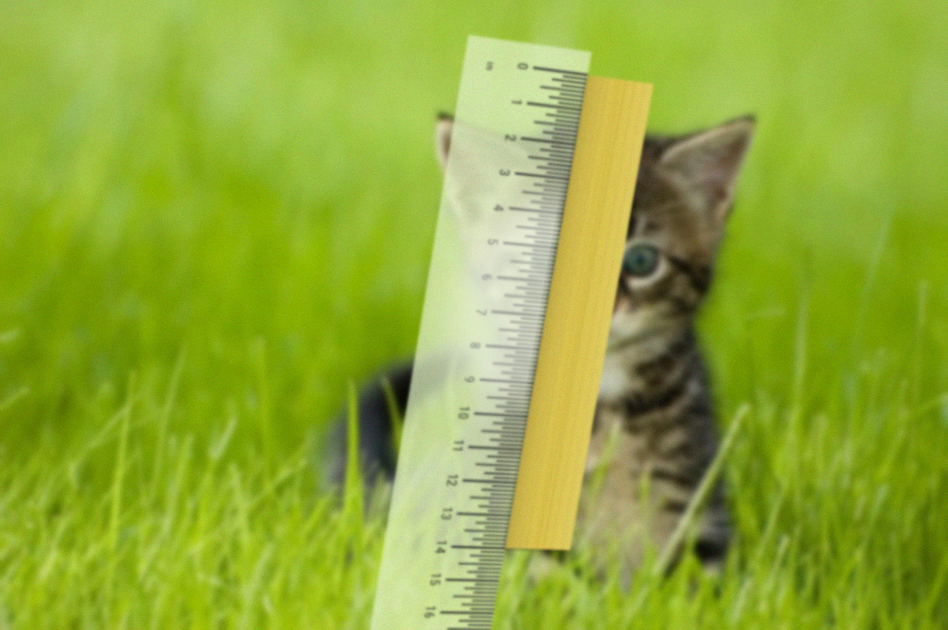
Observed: 14 in
